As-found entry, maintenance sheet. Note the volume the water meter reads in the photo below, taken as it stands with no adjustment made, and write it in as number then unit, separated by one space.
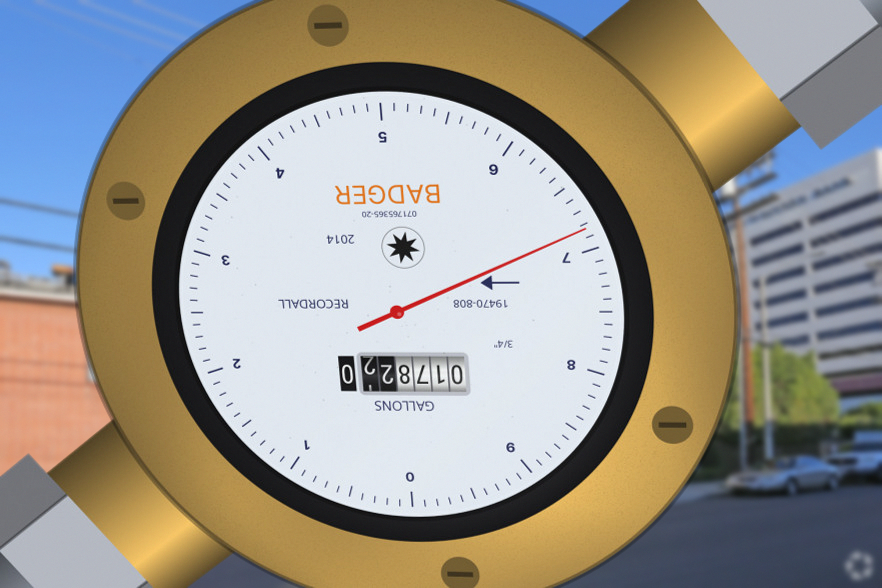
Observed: 178216.8 gal
